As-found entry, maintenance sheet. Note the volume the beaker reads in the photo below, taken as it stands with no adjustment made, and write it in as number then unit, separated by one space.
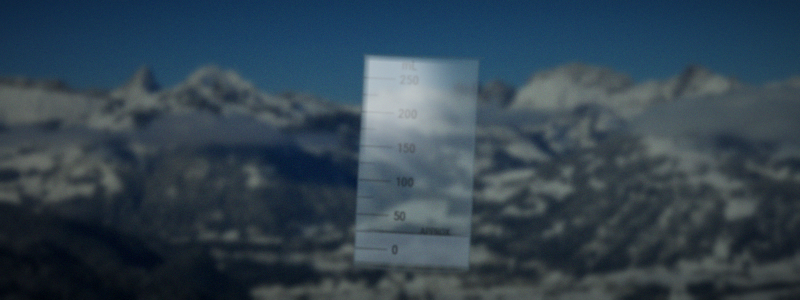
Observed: 25 mL
